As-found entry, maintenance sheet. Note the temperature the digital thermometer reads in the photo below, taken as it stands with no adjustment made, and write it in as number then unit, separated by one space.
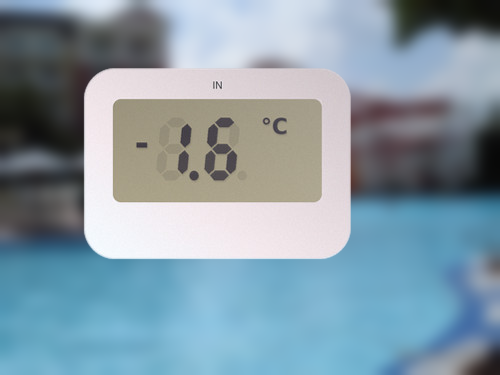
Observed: -1.6 °C
